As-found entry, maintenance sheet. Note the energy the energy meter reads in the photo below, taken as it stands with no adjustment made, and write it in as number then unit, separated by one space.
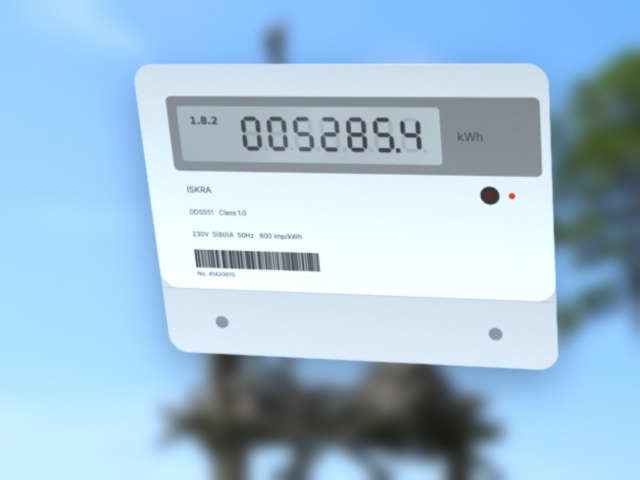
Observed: 5285.4 kWh
